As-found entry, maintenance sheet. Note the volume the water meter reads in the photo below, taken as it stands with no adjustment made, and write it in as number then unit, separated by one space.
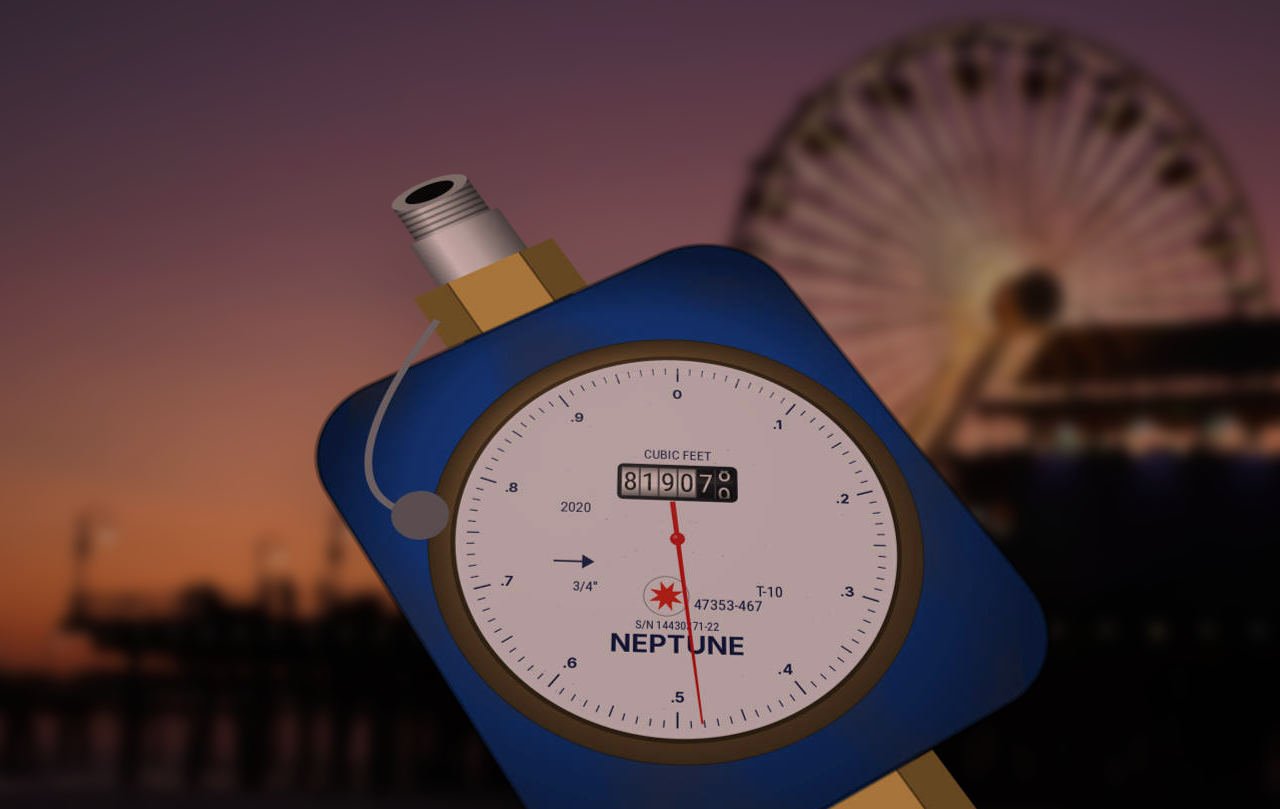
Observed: 819078.48 ft³
